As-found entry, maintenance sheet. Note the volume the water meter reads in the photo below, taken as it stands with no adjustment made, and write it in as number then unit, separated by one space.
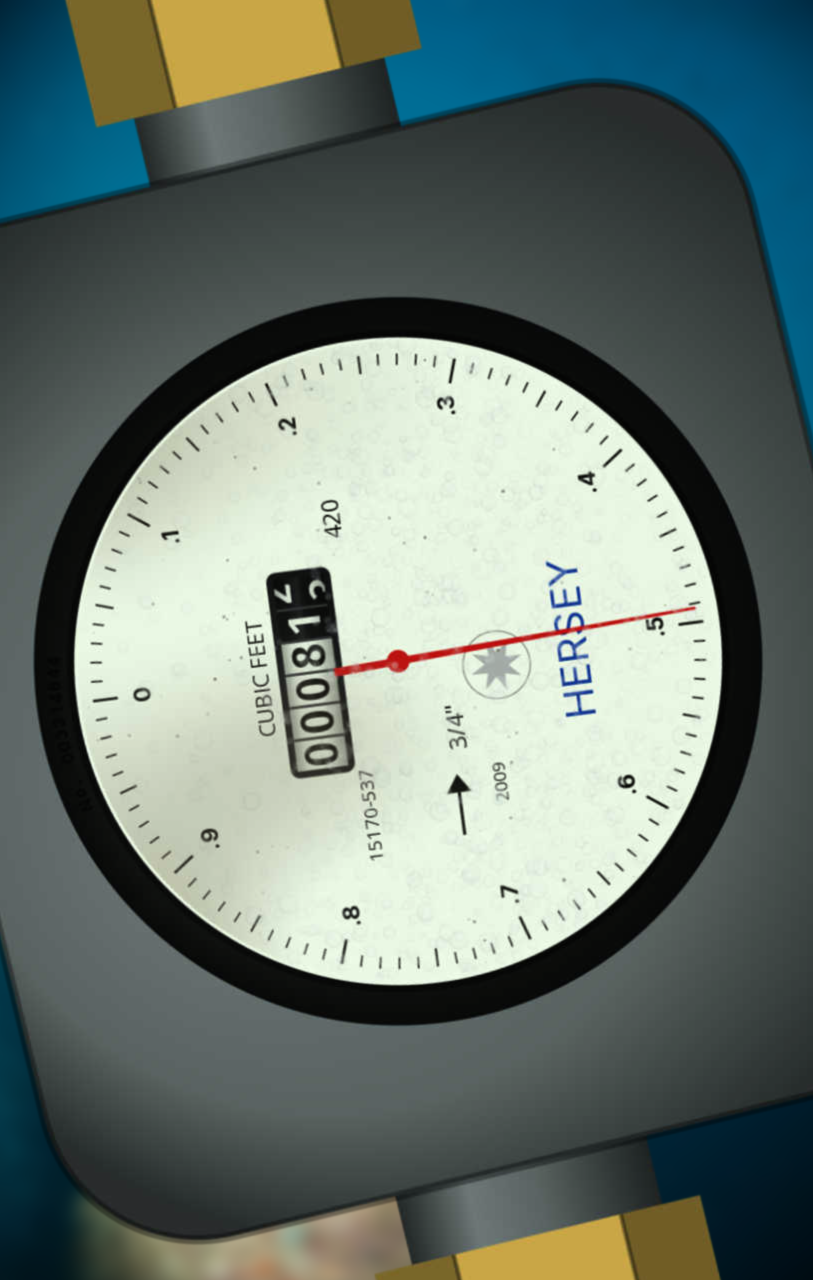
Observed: 812.49 ft³
